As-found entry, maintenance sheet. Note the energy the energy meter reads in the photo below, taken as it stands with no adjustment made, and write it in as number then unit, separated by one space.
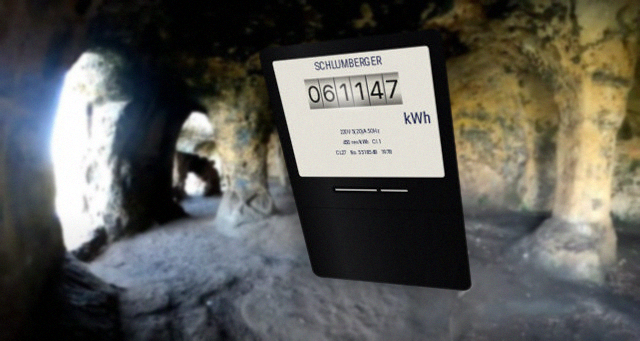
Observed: 61147 kWh
